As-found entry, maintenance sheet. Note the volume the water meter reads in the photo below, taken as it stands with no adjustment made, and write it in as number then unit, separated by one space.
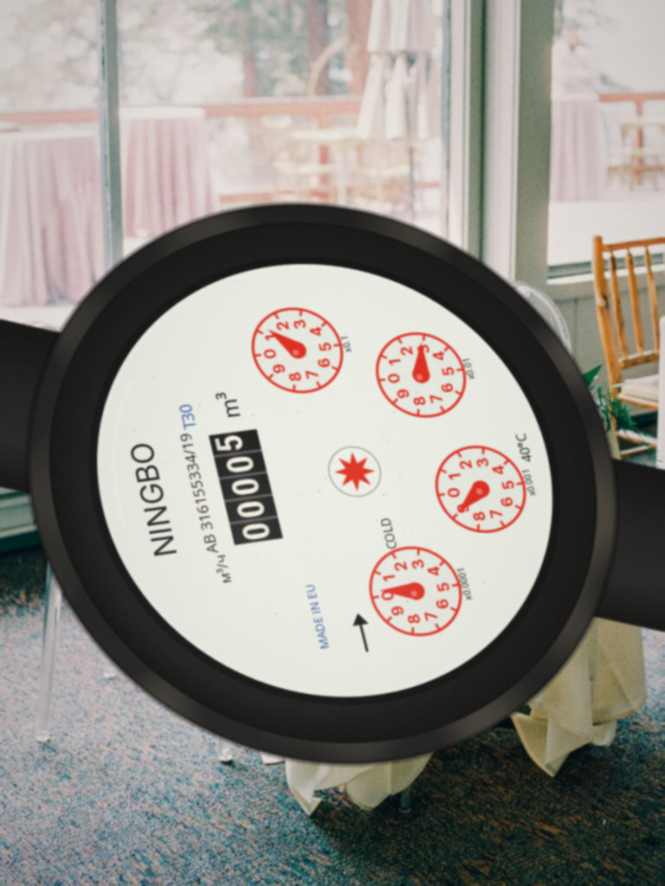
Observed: 5.1290 m³
